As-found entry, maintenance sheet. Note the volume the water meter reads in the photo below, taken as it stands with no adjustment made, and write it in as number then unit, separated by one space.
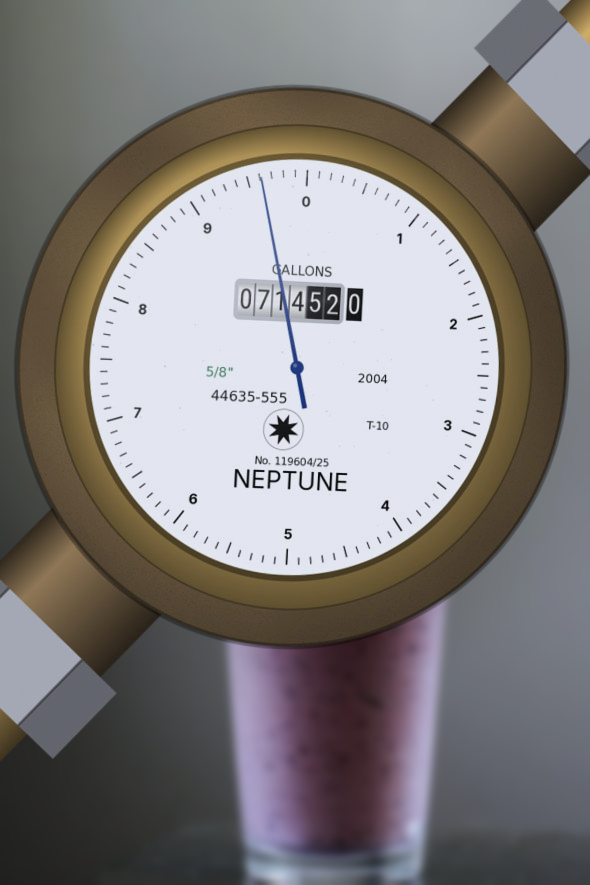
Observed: 714519.6 gal
